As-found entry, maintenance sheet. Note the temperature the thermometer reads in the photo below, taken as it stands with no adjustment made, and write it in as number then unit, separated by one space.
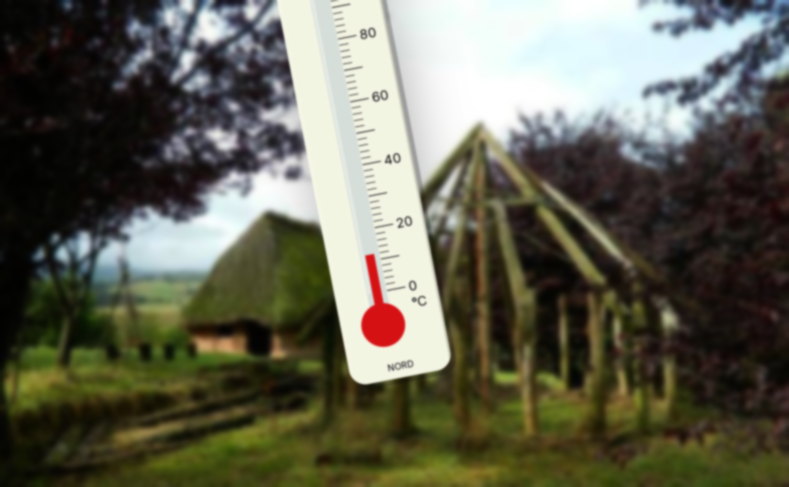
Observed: 12 °C
